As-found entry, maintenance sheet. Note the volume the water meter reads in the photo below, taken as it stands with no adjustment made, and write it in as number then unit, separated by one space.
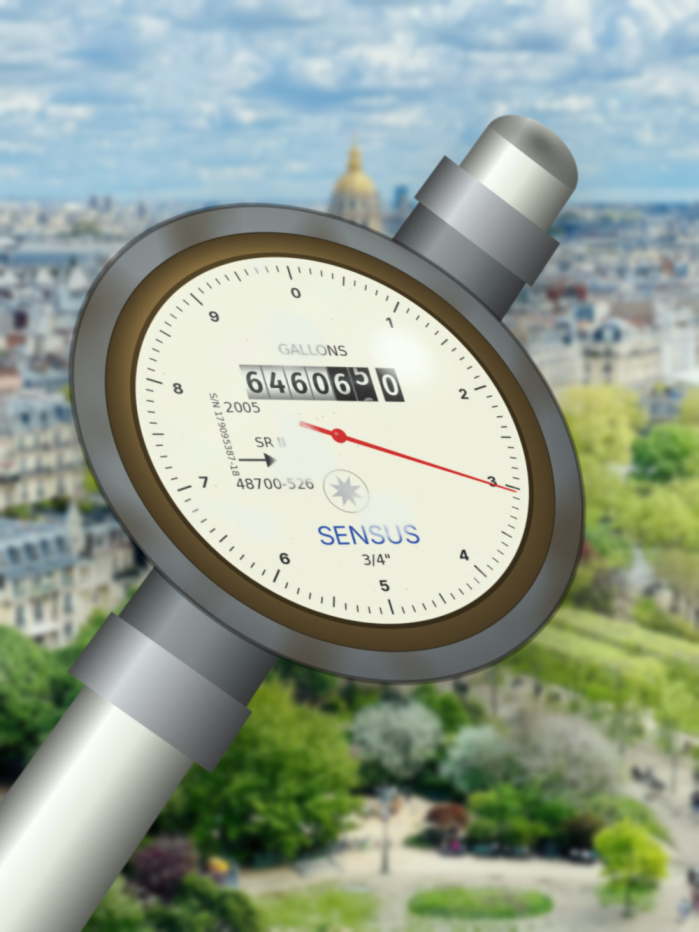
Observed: 6460653.0 gal
